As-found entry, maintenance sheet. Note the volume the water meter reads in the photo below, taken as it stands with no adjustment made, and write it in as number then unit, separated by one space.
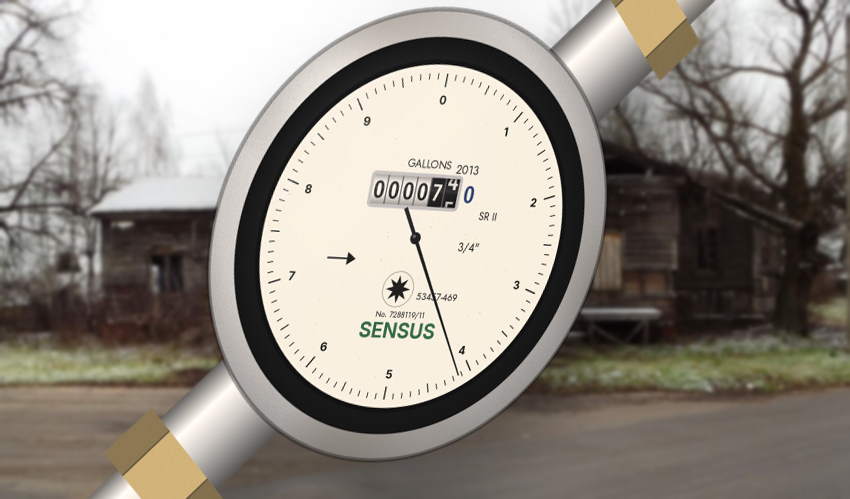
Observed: 744.1 gal
